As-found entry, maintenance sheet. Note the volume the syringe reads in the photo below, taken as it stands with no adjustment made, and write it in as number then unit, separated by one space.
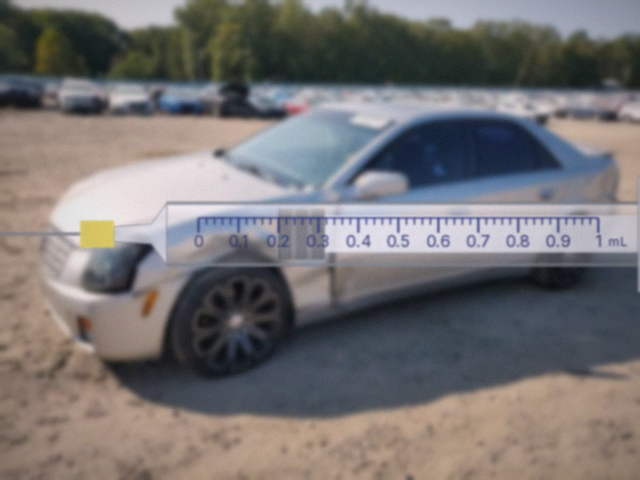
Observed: 0.2 mL
